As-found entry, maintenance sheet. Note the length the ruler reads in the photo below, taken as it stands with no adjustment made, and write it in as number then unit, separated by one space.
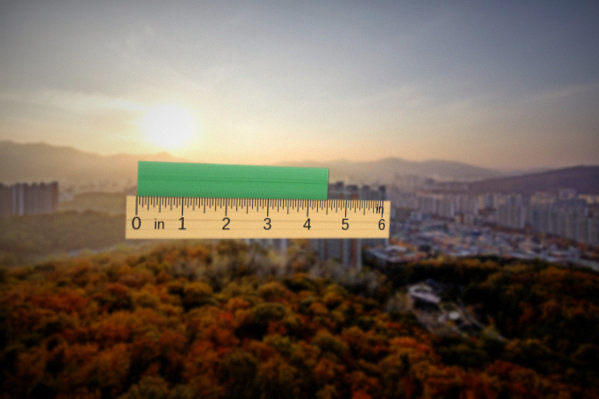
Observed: 4.5 in
